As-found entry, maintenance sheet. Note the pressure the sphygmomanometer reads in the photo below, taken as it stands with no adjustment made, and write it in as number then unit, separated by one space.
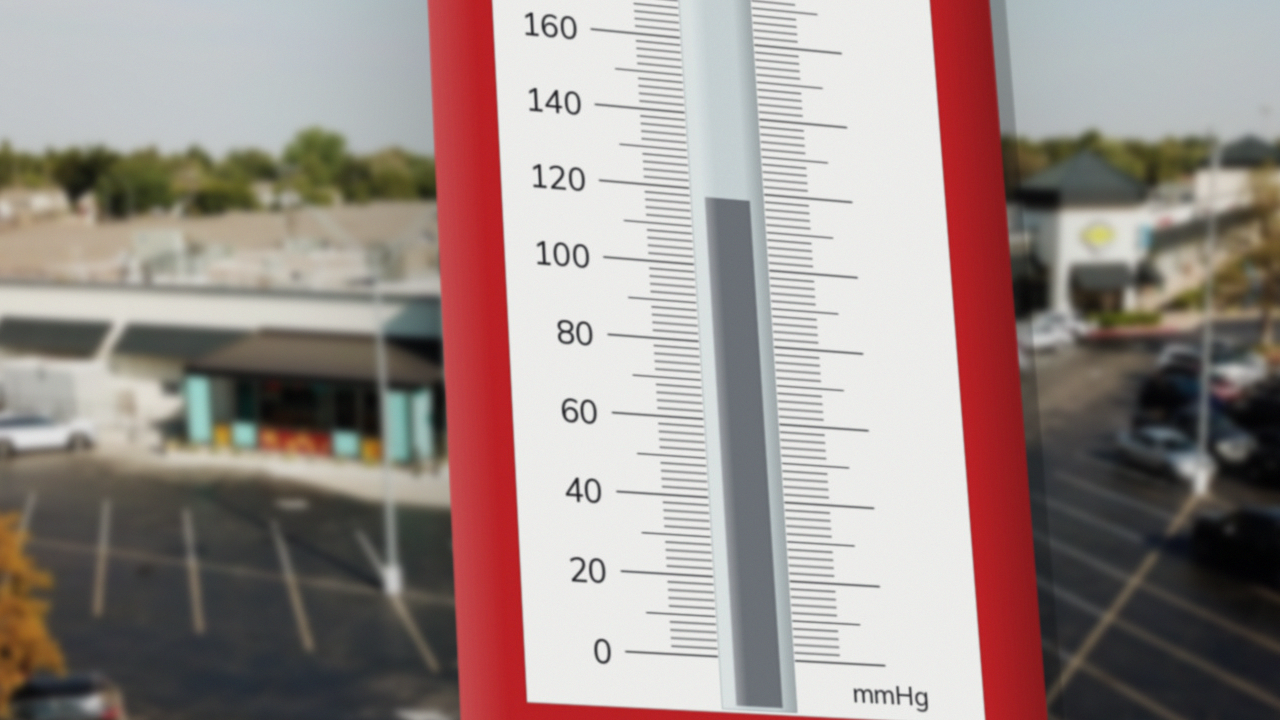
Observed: 118 mmHg
